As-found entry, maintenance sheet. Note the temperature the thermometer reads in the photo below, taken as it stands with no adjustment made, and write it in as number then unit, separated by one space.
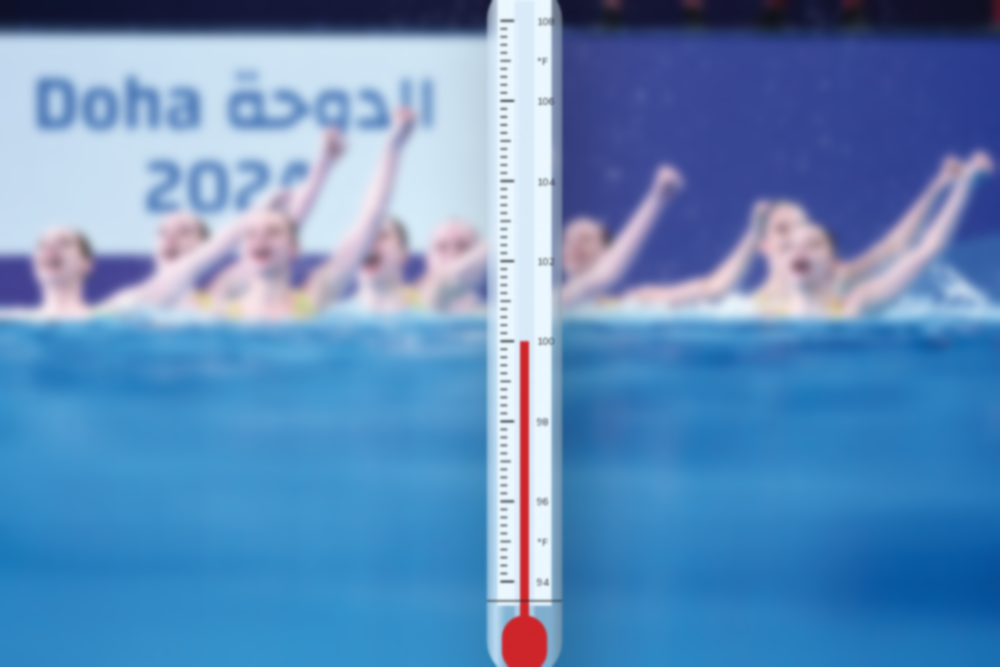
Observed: 100 °F
